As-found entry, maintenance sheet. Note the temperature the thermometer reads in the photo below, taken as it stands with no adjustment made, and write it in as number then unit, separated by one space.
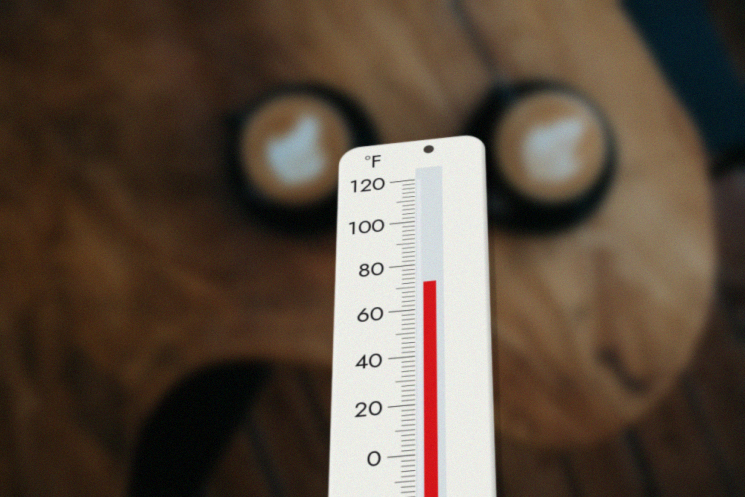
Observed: 72 °F
